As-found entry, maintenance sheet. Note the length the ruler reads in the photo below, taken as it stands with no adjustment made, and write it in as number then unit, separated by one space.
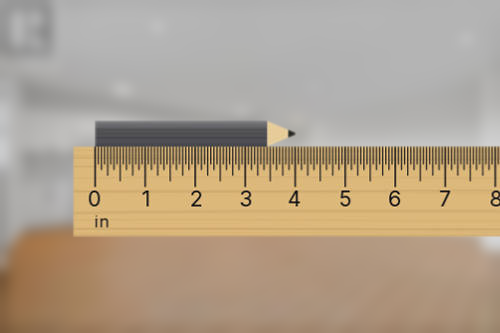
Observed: 4 in
